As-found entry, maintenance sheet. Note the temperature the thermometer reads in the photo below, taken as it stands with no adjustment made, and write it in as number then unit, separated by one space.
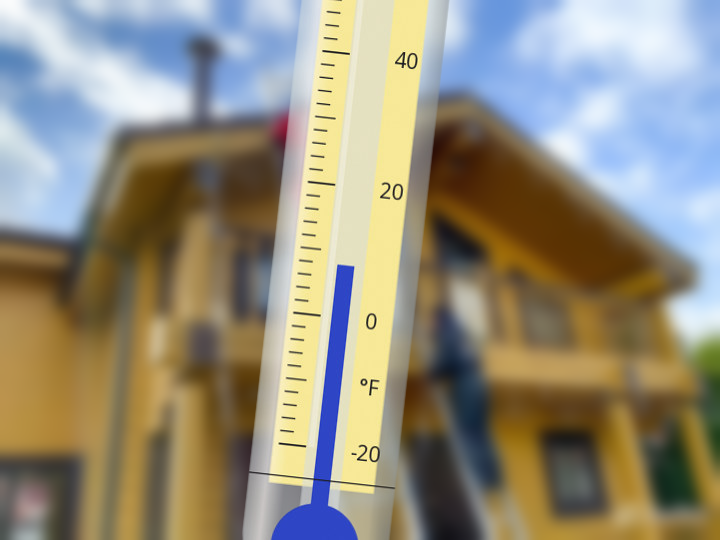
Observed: 8 °F
